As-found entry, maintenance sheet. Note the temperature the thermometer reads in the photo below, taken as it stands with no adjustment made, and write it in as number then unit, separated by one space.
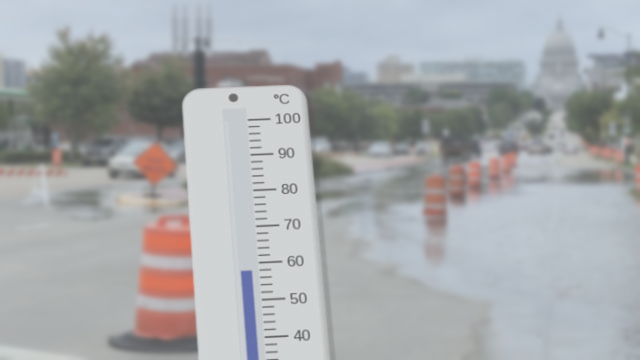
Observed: 58 °C
